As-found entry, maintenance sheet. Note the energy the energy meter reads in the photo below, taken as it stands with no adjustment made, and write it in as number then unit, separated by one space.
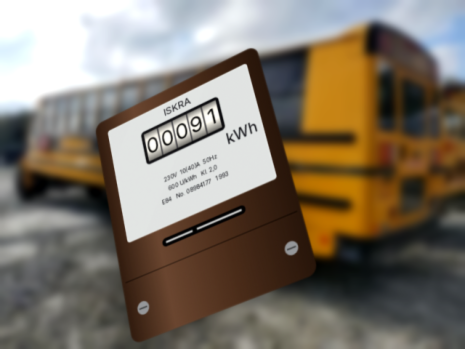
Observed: 91 kWh
